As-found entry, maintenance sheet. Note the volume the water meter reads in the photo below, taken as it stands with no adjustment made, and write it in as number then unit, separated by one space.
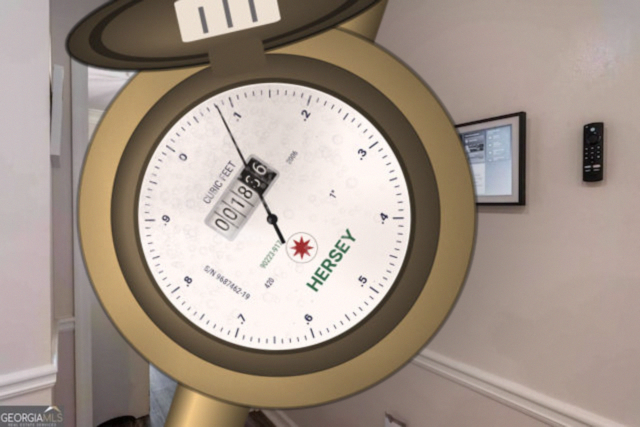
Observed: 1836.08 ft³
